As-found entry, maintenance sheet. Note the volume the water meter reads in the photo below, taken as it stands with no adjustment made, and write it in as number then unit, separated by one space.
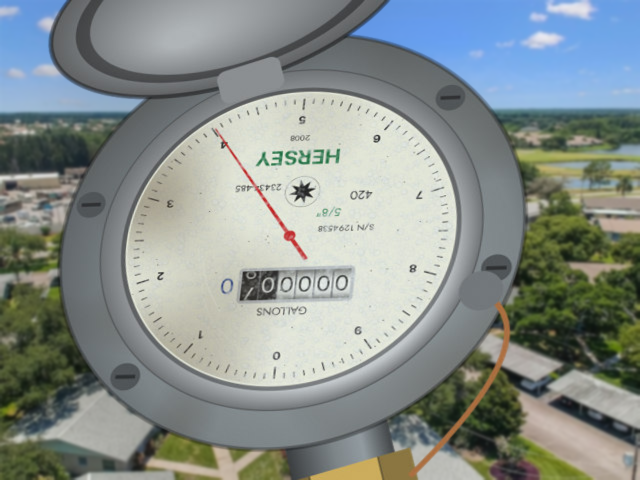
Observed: 74.0 gal
